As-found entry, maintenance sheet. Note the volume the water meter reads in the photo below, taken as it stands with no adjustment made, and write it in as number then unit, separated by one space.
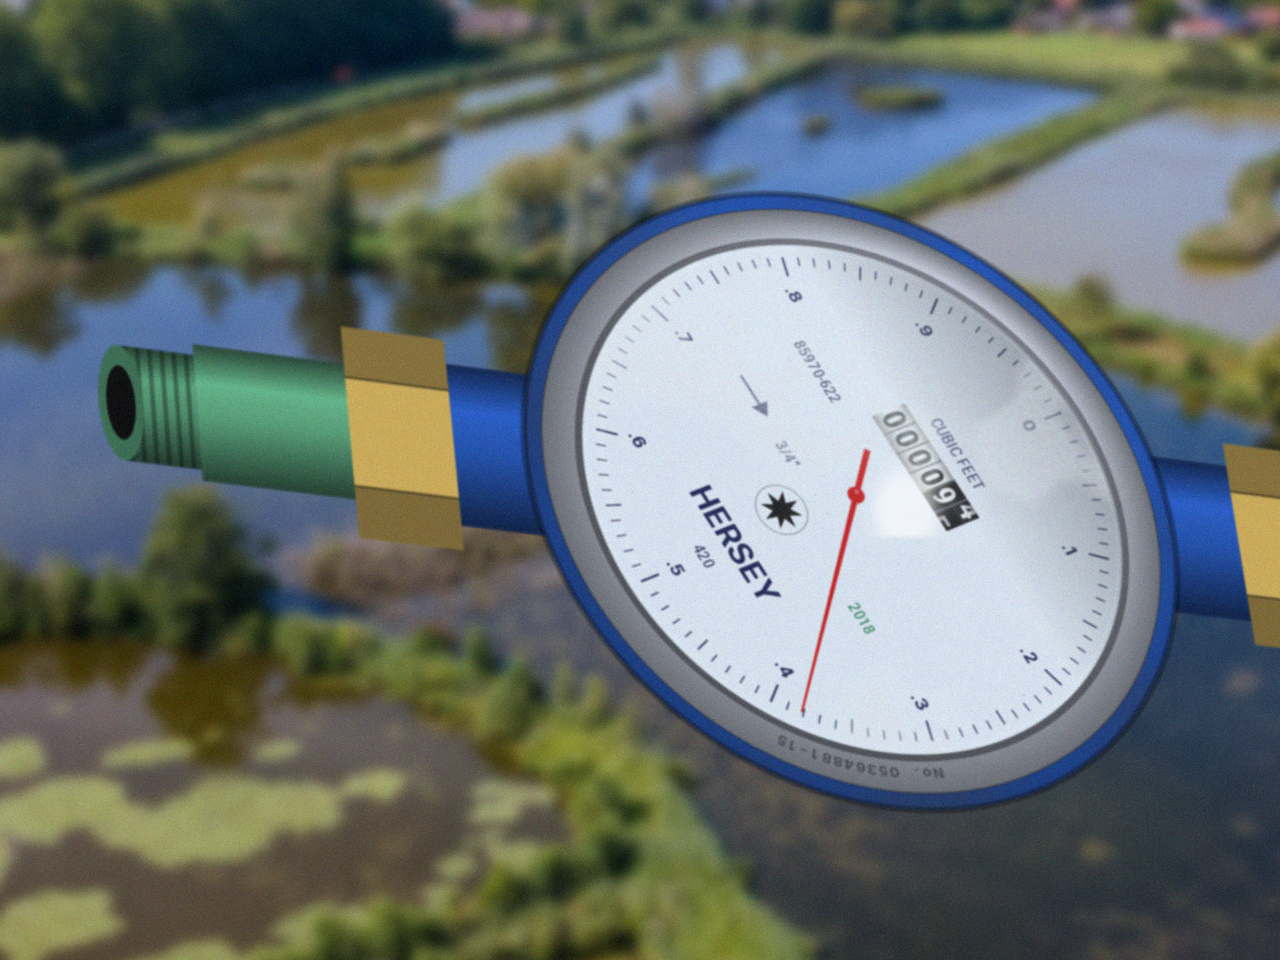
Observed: 94.38 ft³
